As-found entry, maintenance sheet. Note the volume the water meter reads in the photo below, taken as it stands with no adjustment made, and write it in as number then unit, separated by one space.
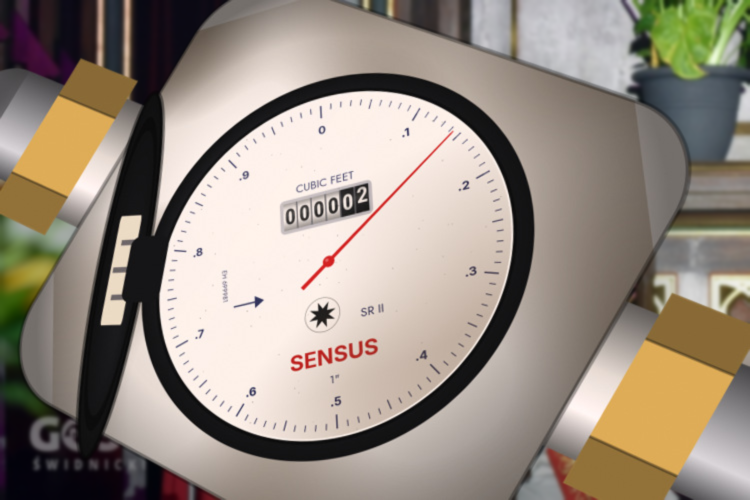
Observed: 2.14 ft³
